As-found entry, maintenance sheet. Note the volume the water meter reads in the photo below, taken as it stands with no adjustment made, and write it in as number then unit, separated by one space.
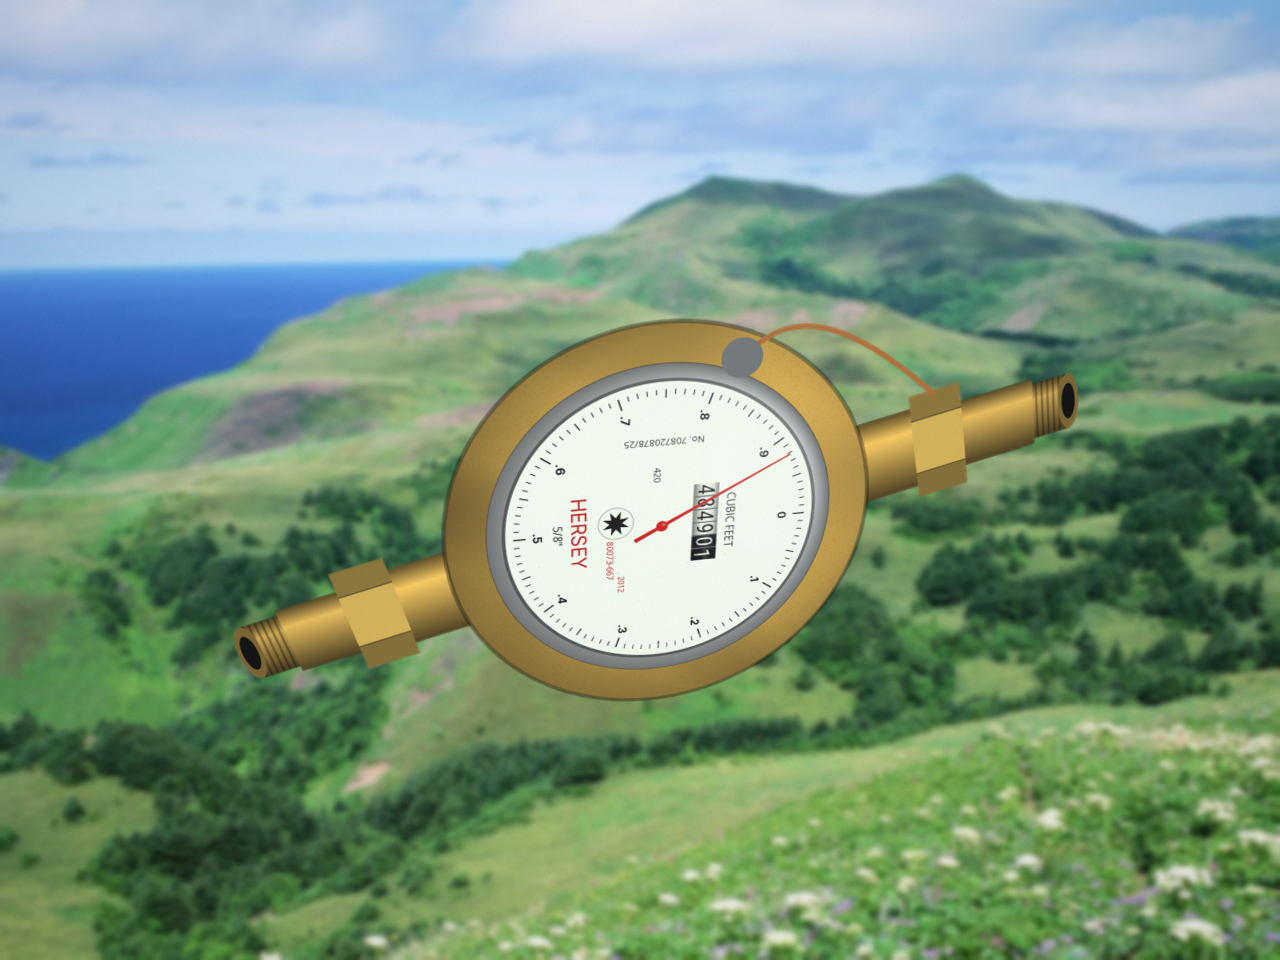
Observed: 484900.92 ft³
